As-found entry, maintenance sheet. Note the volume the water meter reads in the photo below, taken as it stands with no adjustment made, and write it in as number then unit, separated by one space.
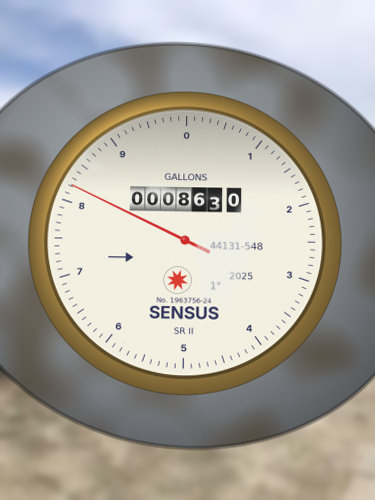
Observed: 8628.2 gal
